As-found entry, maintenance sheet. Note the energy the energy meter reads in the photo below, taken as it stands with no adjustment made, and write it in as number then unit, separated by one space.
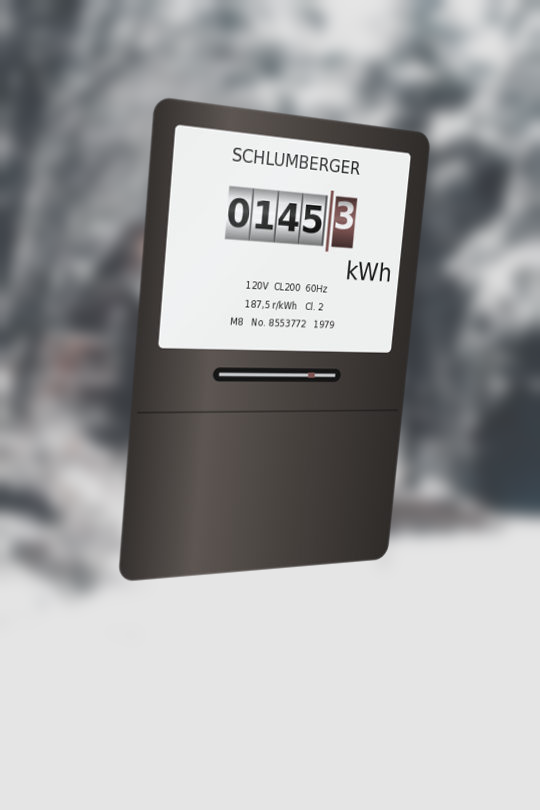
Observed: 145.3 kWh
